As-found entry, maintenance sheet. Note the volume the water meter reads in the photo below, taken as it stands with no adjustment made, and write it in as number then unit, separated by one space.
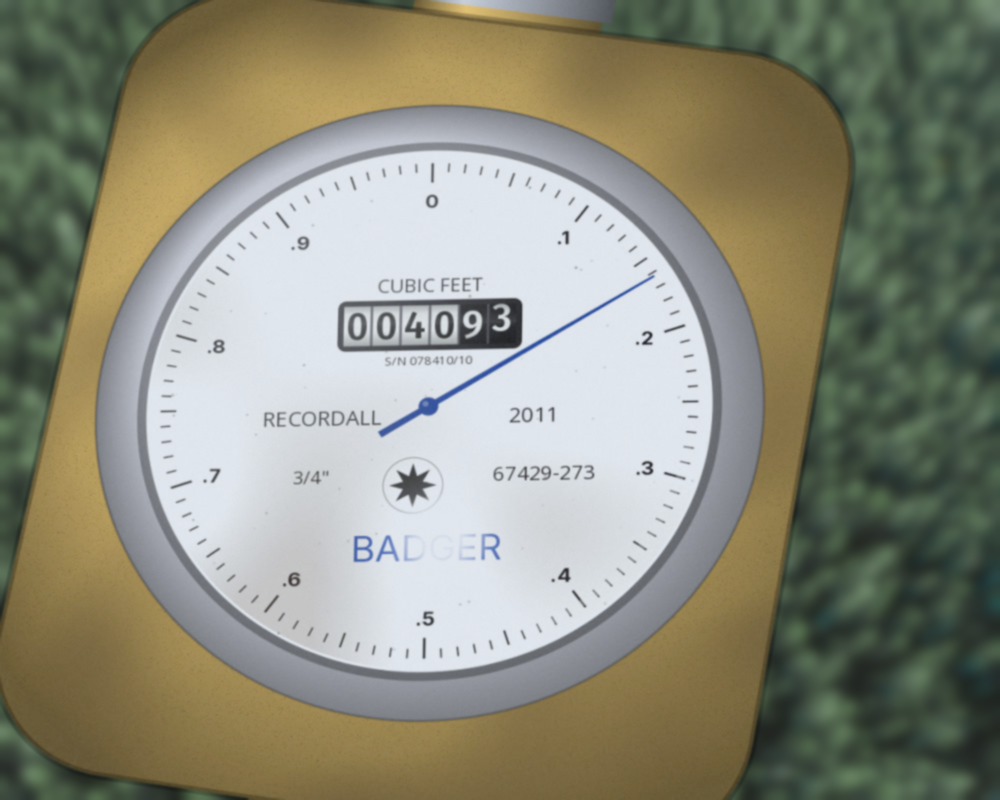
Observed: 4093.16 ft³
